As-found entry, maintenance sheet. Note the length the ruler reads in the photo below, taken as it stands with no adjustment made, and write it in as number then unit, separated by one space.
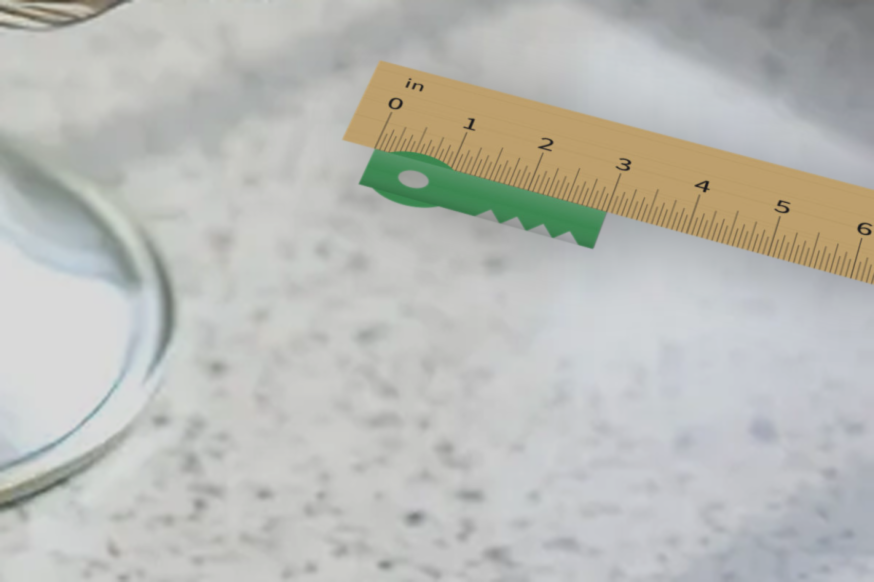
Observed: 3 in
